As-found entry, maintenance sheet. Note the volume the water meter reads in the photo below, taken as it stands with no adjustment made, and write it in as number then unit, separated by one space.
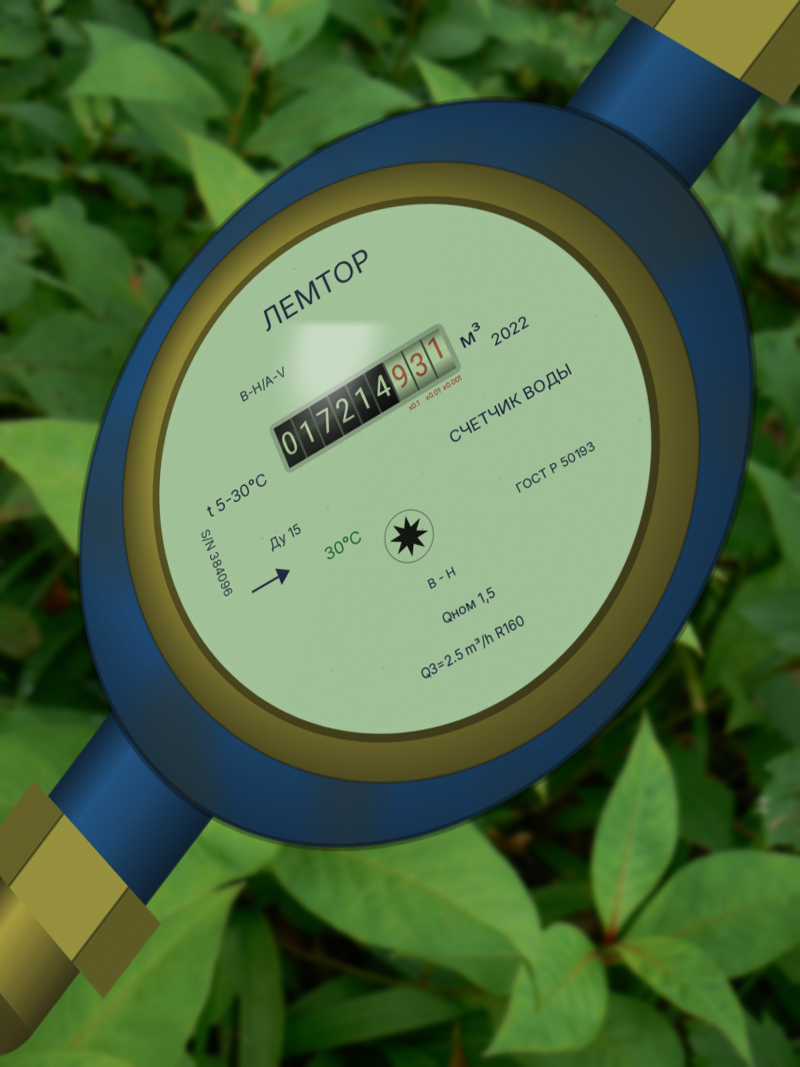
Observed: 17214.931 m³
